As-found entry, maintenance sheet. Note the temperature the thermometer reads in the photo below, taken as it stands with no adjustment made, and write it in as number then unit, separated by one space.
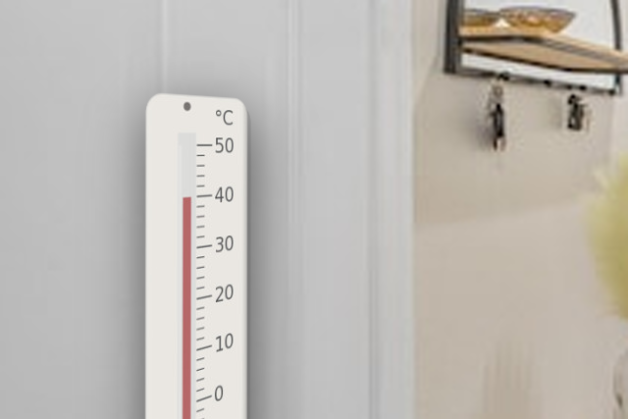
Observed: 40 °C
